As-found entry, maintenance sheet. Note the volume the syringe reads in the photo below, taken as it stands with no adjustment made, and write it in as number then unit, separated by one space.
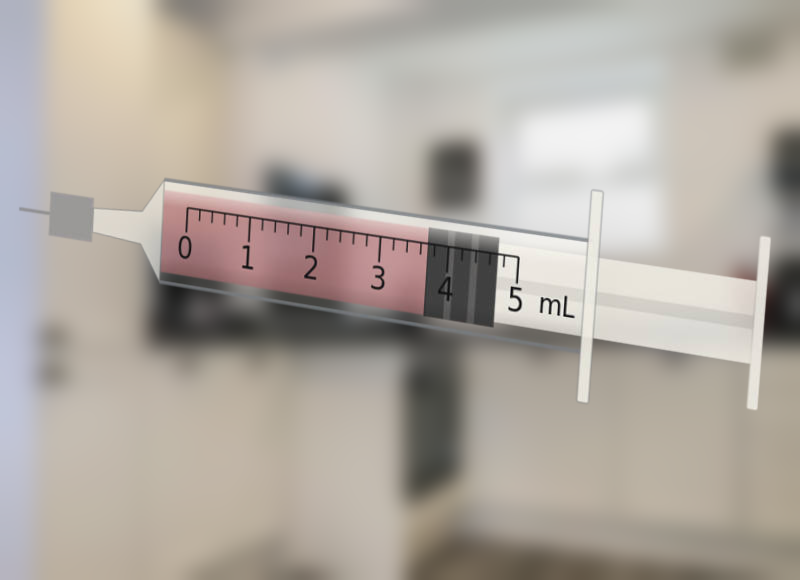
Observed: 3.7 mL
